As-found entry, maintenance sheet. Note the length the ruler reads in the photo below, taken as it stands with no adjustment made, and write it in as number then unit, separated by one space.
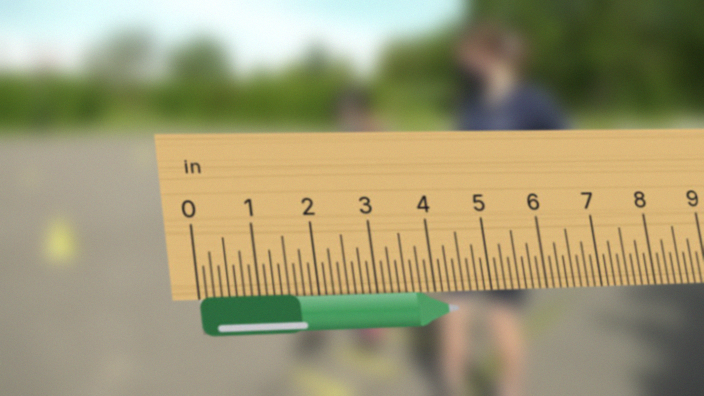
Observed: 4.375 in
